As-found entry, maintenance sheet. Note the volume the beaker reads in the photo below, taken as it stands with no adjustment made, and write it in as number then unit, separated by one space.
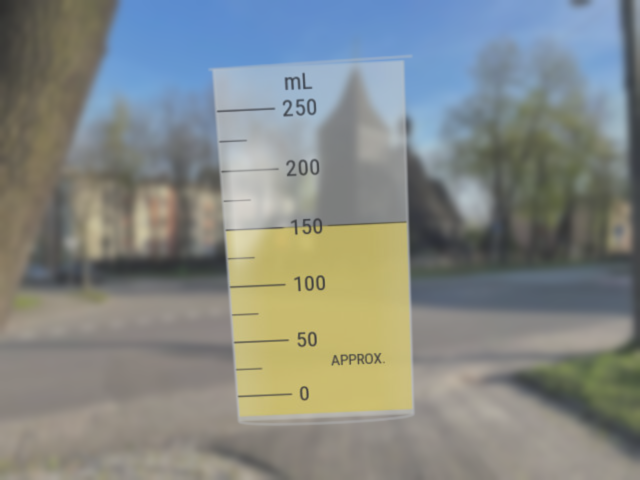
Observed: 150 mL
